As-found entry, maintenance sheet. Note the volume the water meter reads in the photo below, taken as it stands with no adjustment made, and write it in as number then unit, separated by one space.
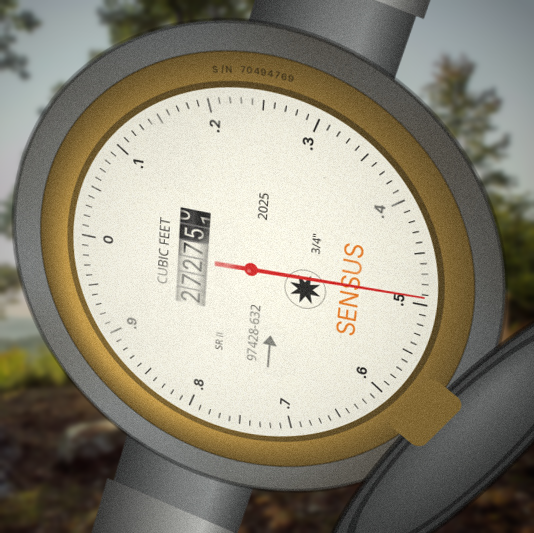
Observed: 272750.49 ft³
